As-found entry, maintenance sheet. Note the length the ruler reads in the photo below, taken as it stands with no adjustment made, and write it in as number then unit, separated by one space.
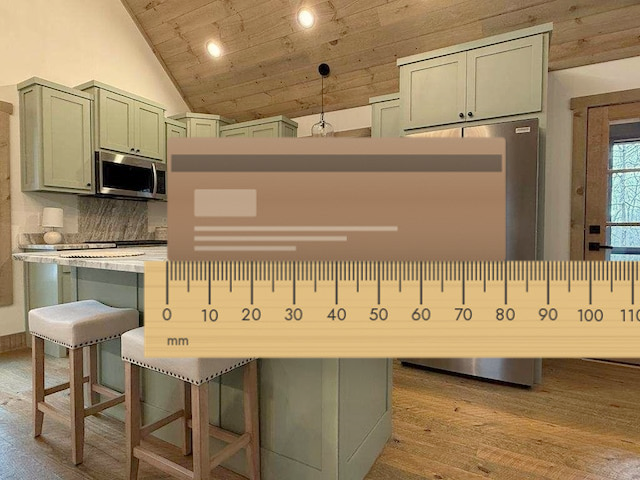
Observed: 80 mm
